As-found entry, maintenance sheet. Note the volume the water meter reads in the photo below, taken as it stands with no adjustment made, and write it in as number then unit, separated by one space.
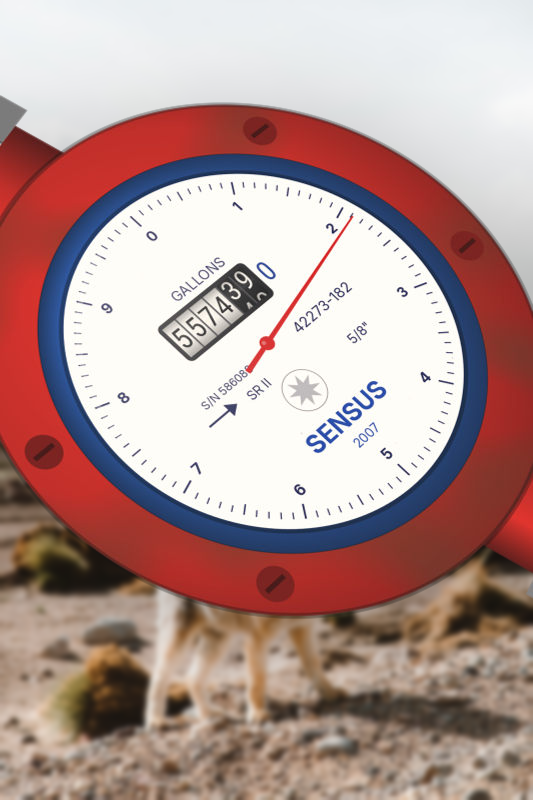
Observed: 5574392.1 gal
